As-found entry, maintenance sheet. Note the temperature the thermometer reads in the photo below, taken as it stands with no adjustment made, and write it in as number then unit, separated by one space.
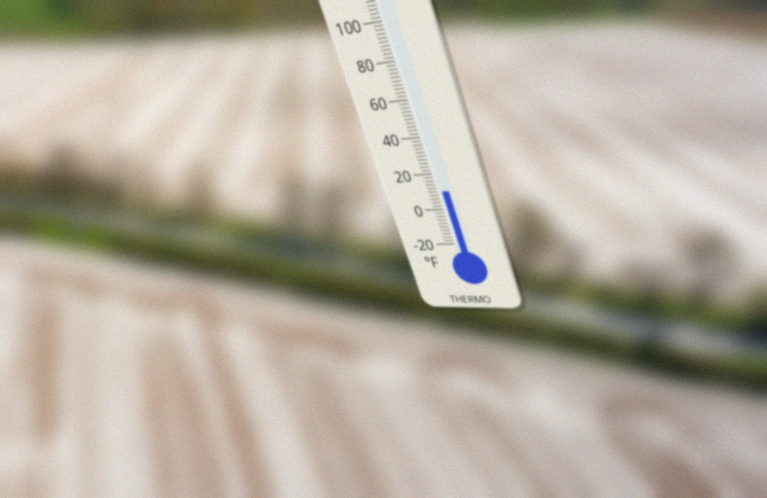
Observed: 10 °F
